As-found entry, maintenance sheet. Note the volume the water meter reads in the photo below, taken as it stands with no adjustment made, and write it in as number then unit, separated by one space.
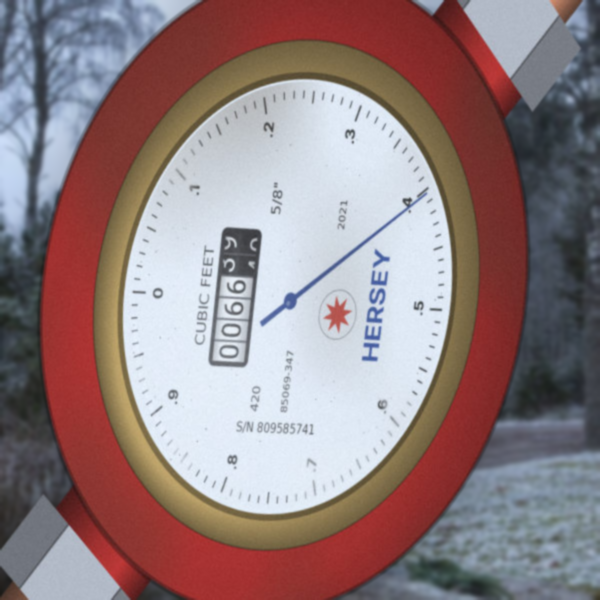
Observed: 6639.40 ft³
